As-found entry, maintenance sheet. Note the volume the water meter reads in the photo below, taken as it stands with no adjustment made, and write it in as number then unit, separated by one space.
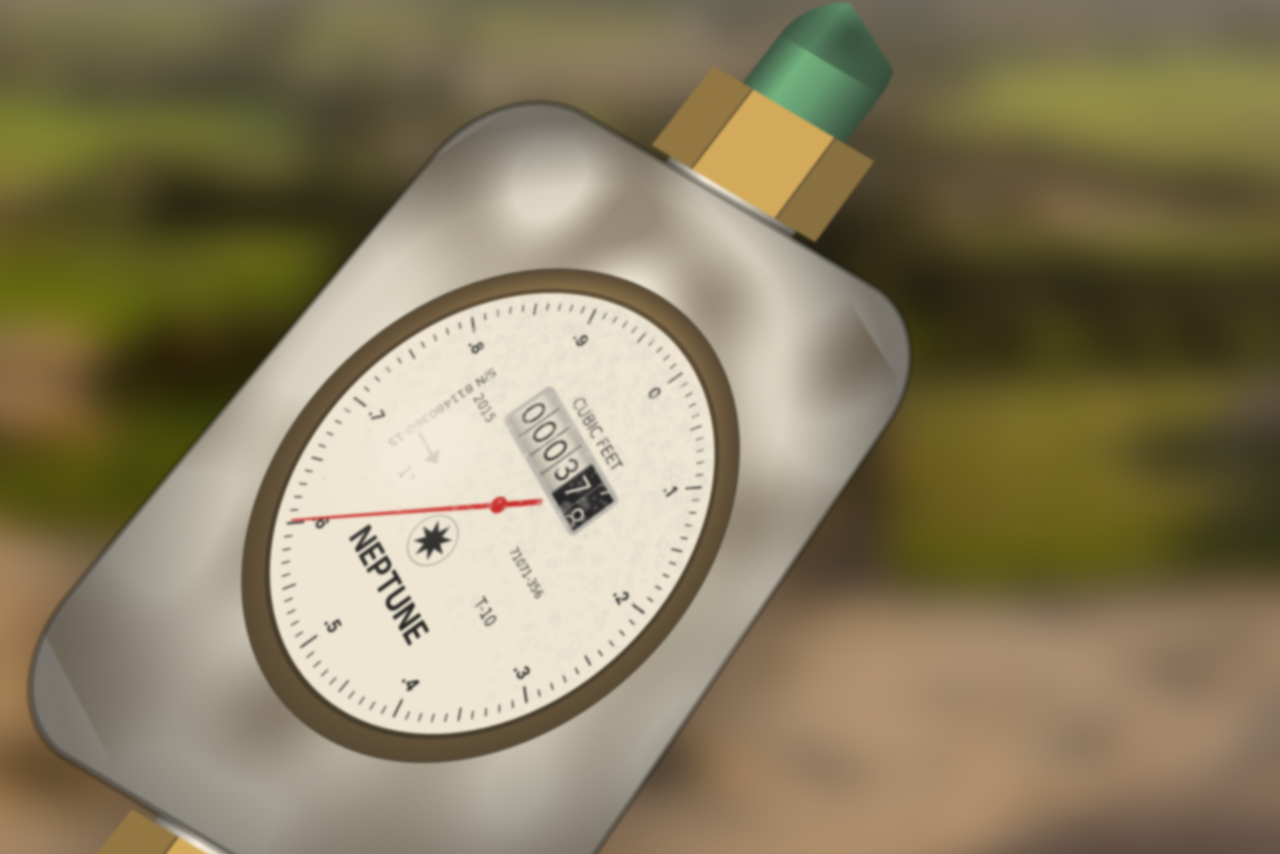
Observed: 377.60 ft³
